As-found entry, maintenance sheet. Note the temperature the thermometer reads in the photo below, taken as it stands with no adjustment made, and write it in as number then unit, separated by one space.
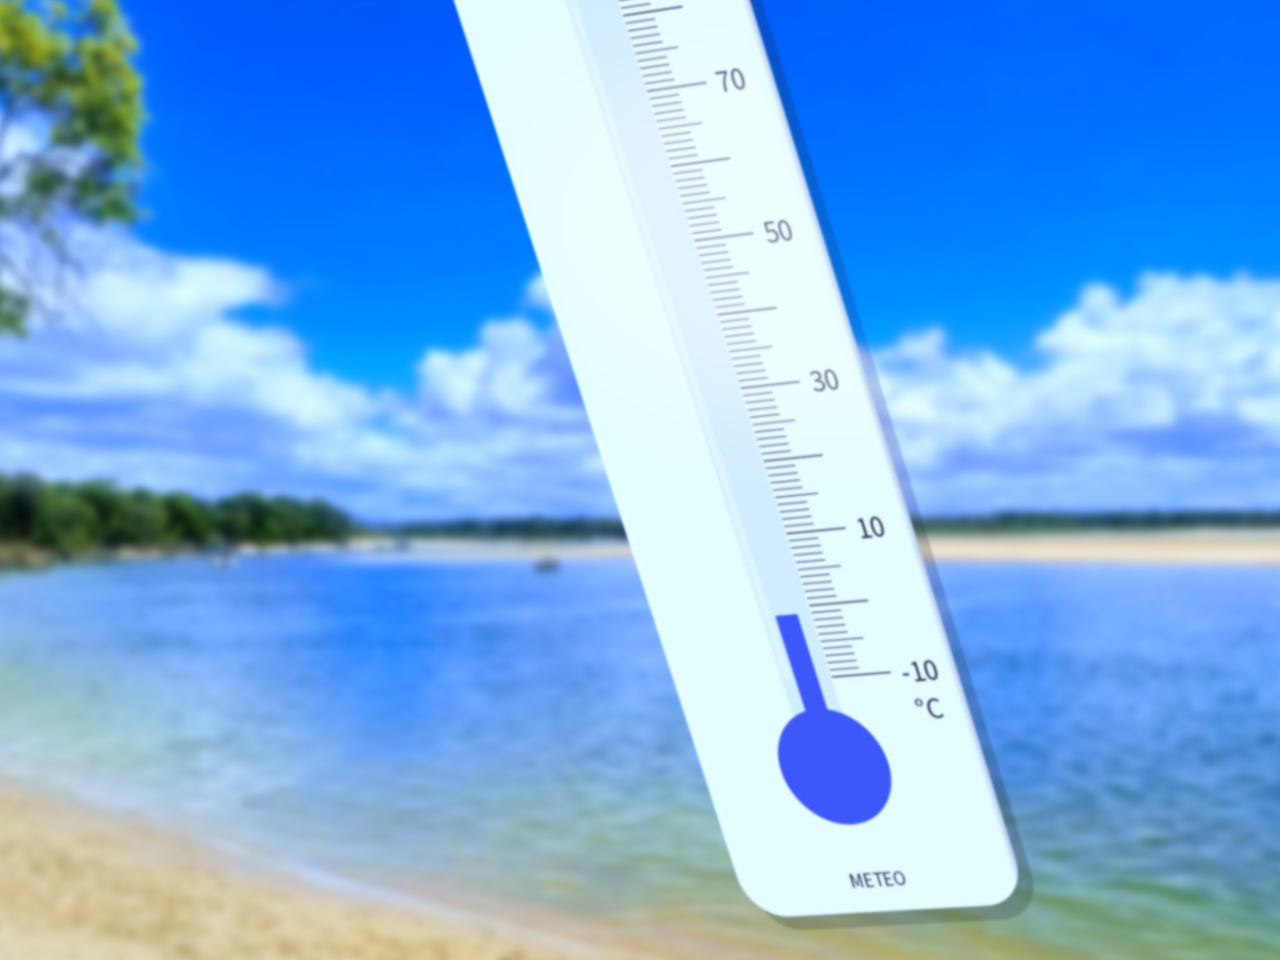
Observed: -1 °C
